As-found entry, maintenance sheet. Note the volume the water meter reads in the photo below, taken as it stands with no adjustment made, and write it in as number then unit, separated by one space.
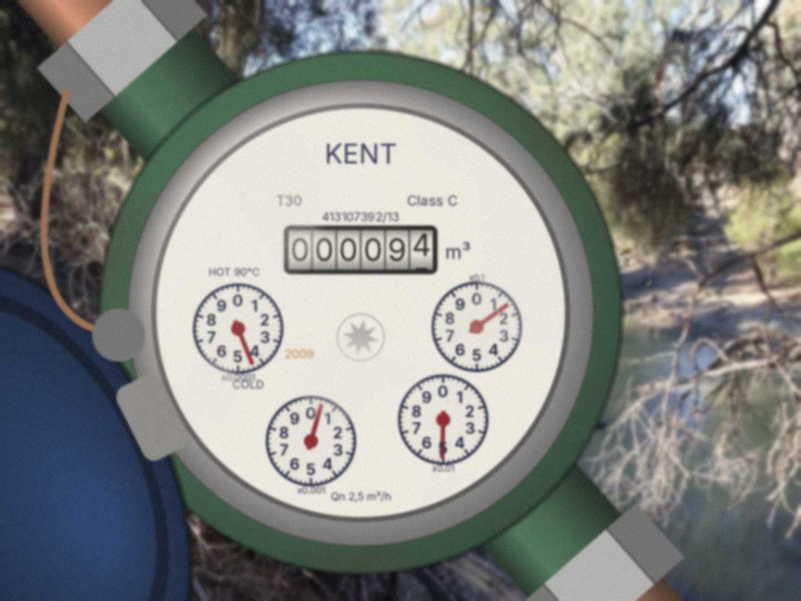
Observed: 94.1504 m³
